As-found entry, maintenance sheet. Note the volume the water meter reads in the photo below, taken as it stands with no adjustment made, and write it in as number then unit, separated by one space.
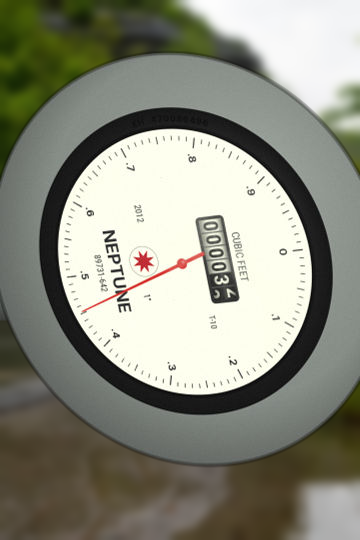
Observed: 32.45 ft³
